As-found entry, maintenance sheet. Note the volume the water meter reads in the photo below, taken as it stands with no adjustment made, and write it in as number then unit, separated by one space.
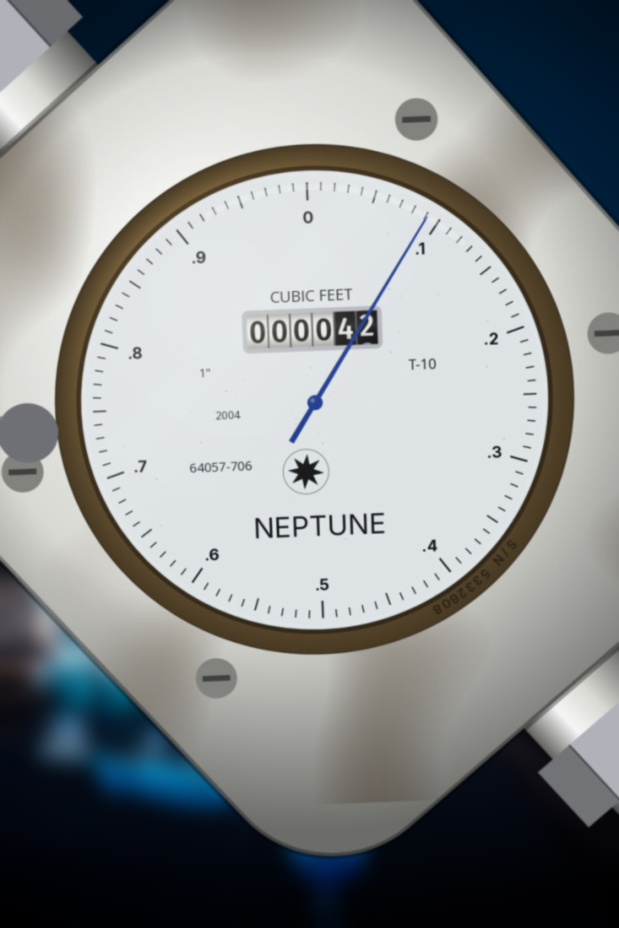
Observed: 42.09 ft³
